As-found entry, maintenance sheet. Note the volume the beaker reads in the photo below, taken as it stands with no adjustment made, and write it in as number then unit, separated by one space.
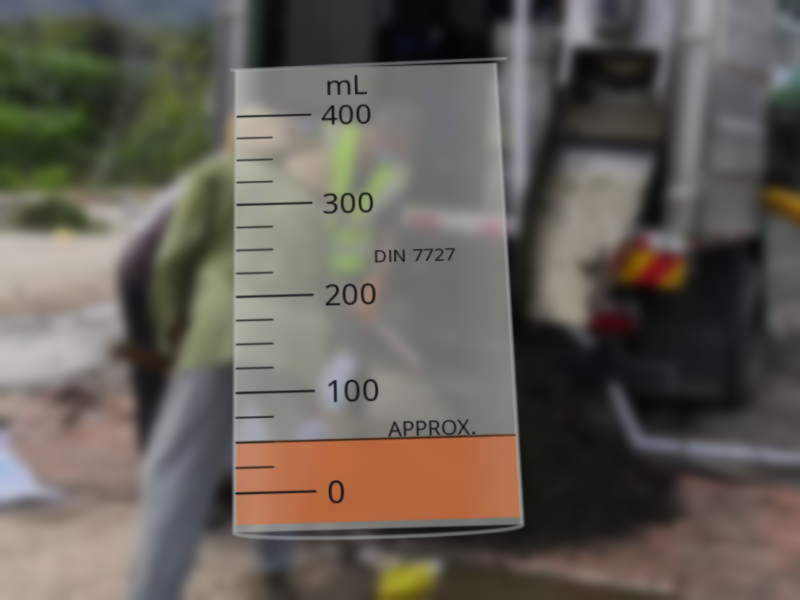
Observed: 50 mL
